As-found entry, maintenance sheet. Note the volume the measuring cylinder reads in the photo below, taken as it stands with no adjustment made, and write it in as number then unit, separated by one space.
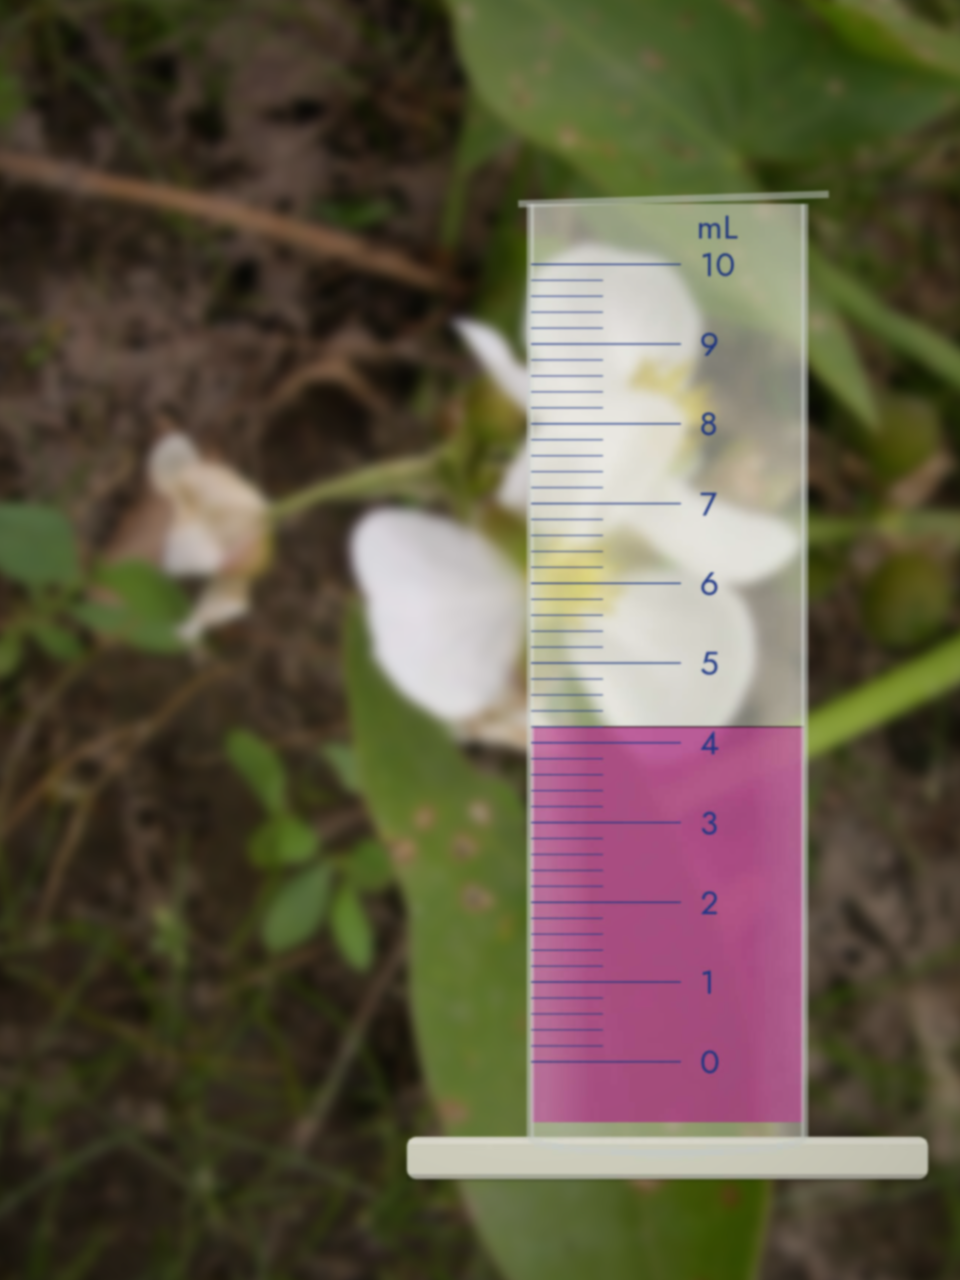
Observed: 4.2 mL
